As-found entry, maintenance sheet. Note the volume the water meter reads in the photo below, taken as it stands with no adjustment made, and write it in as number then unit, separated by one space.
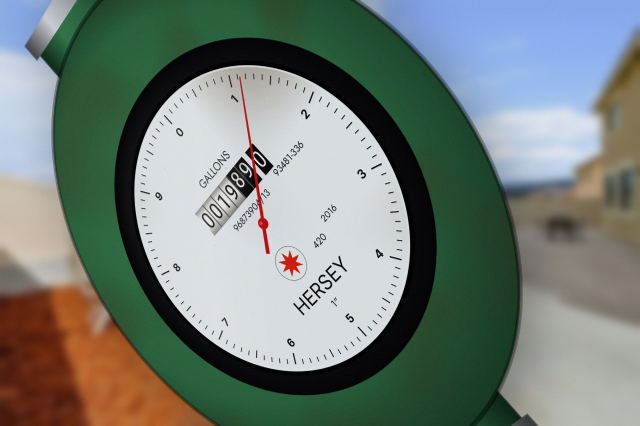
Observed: 19891.1 gal
